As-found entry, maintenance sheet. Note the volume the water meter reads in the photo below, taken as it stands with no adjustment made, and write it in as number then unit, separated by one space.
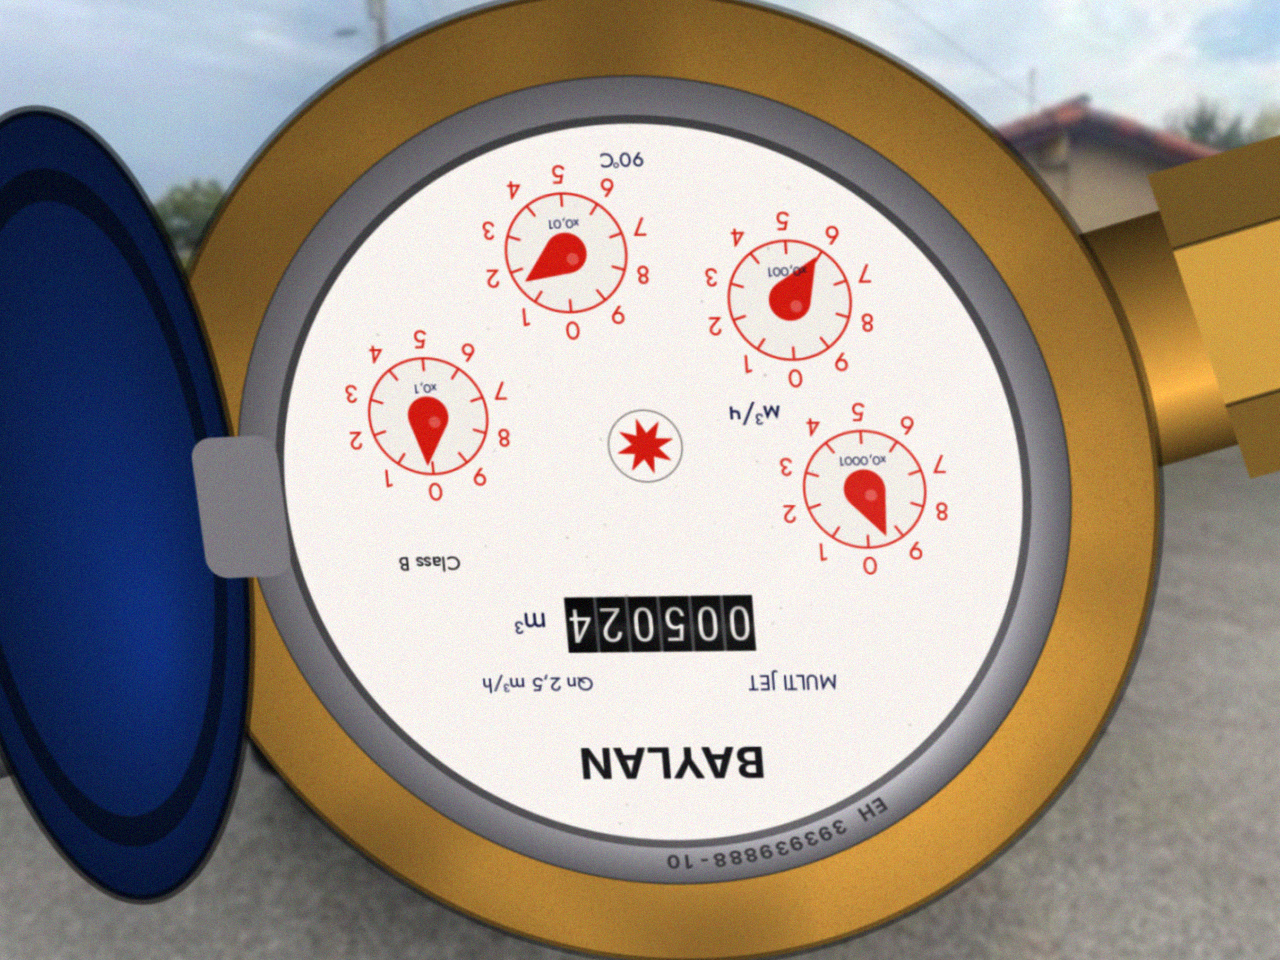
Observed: 5024.0159 m³
